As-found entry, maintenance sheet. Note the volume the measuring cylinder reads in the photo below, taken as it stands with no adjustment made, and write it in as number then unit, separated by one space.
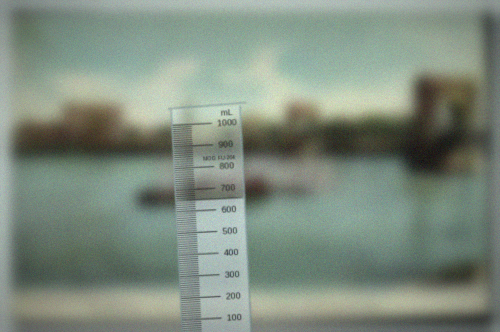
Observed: 650 mL
